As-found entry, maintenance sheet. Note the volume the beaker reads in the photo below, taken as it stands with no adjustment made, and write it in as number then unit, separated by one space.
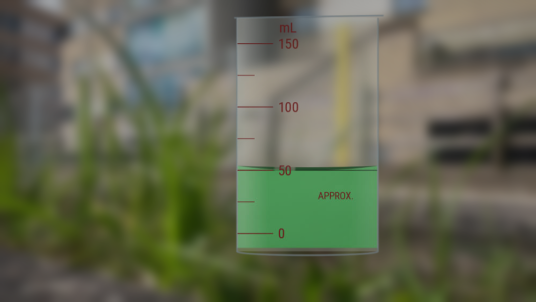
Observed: 50 mL
